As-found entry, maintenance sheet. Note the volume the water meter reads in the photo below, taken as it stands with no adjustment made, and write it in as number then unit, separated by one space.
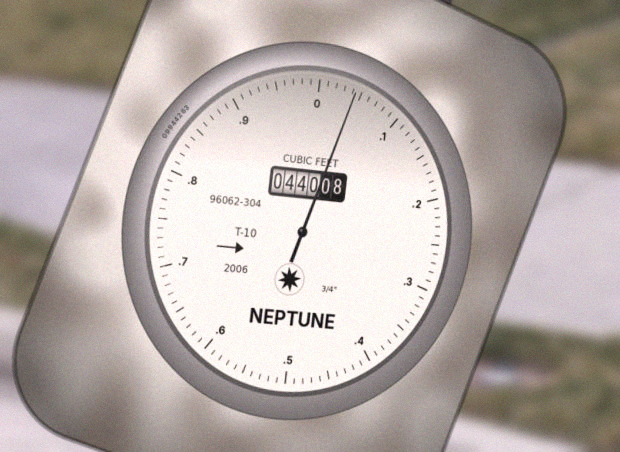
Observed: 44008.04 ft³
